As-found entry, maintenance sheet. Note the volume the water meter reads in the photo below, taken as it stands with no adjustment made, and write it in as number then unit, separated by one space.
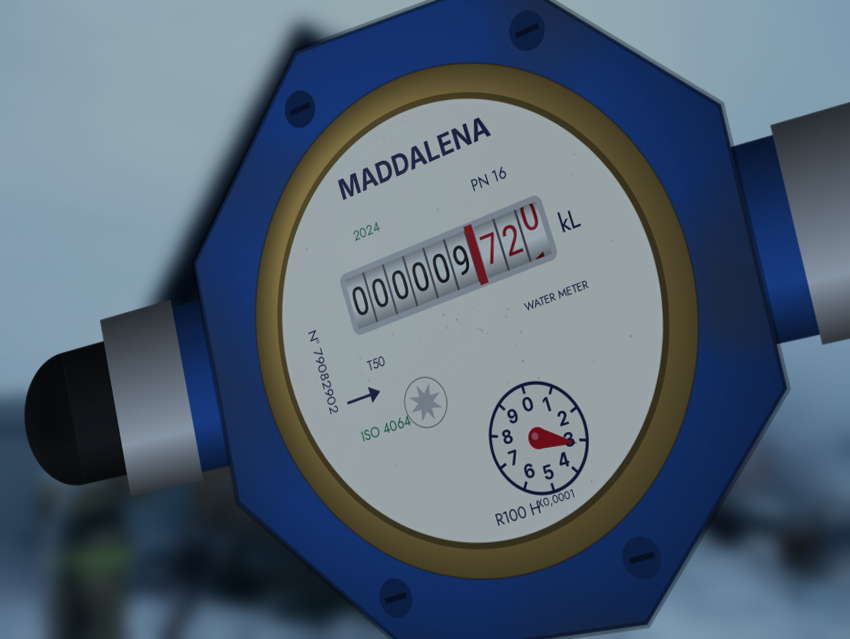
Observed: 9.7203 kL
